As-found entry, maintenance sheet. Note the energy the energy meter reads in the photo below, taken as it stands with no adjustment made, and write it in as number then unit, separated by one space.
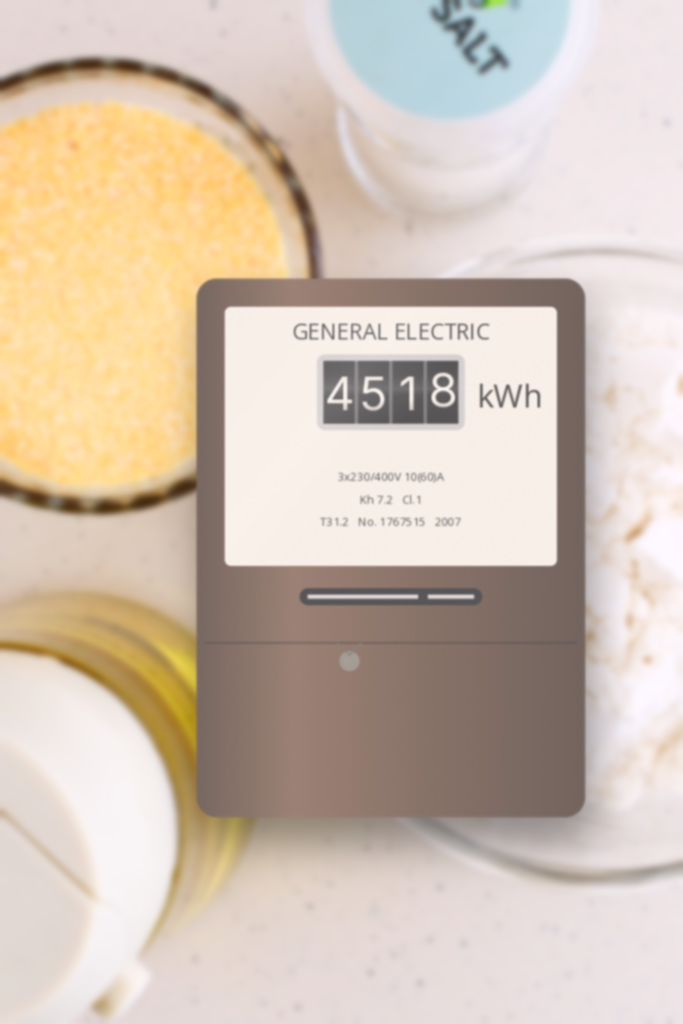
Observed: 4518 kWh
